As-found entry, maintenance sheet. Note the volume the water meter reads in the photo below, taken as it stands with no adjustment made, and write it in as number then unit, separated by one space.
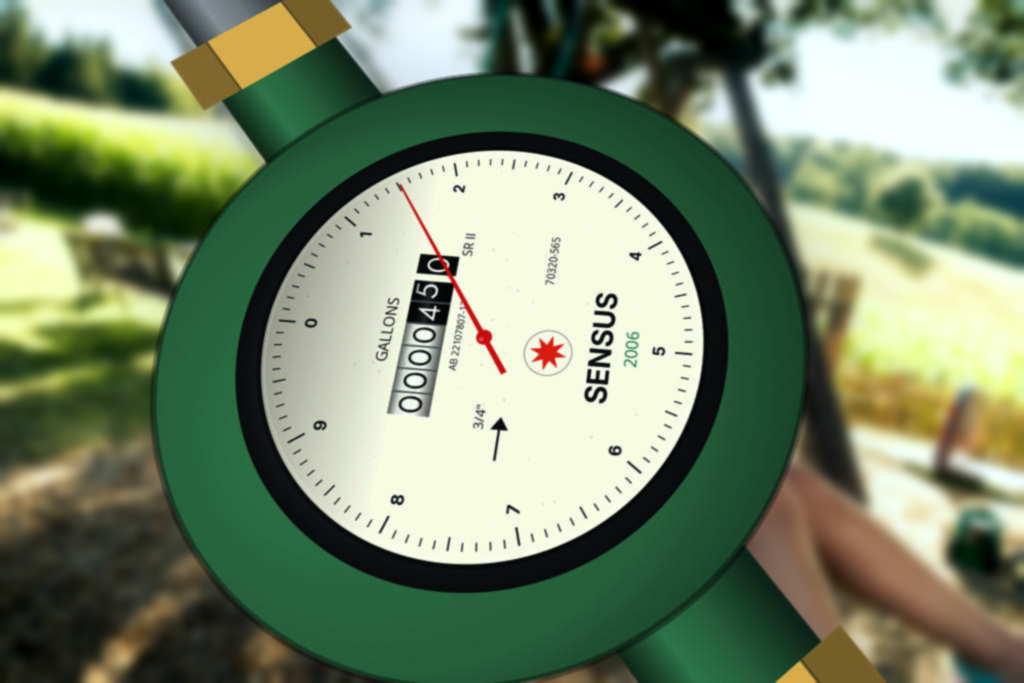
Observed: 451.5 gal
